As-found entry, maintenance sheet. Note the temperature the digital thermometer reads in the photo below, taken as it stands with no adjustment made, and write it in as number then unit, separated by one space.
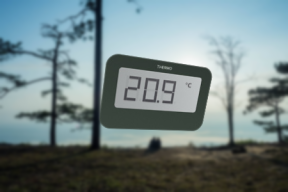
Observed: 20.9 °C
